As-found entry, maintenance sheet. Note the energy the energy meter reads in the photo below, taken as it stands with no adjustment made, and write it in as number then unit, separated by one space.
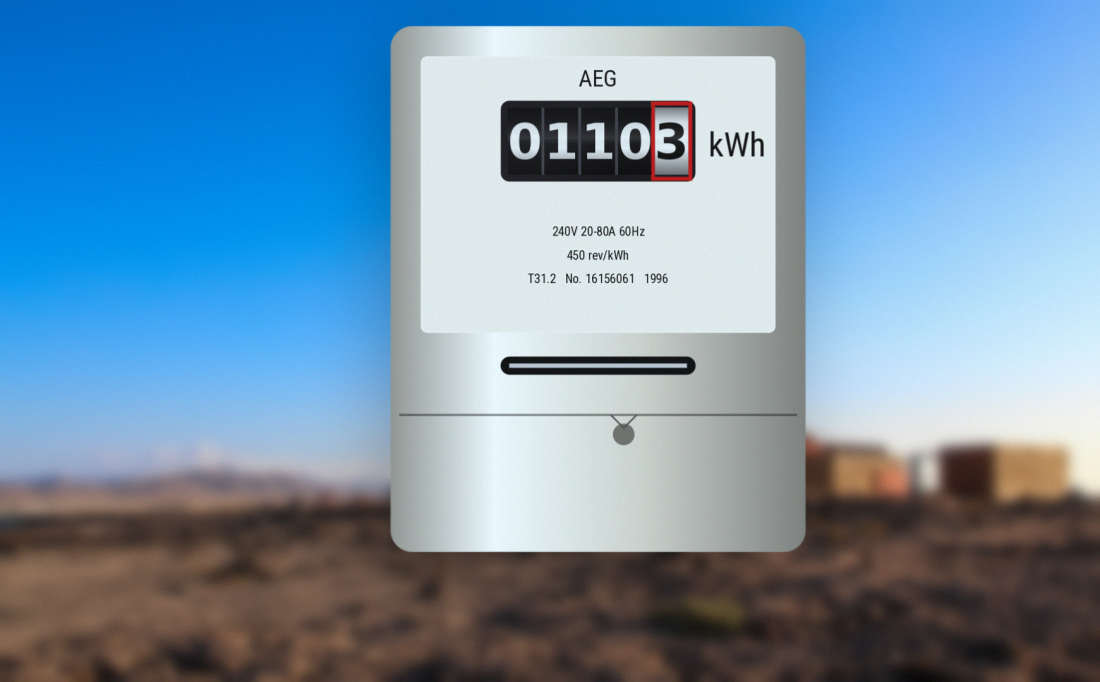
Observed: 110.3 kWh
